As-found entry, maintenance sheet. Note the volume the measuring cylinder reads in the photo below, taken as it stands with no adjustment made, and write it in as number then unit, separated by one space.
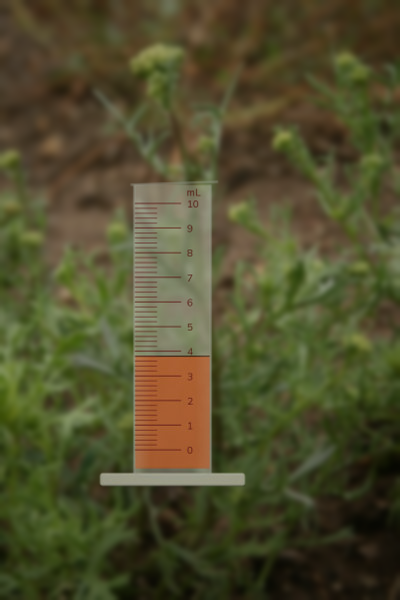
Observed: 3.8 mL
